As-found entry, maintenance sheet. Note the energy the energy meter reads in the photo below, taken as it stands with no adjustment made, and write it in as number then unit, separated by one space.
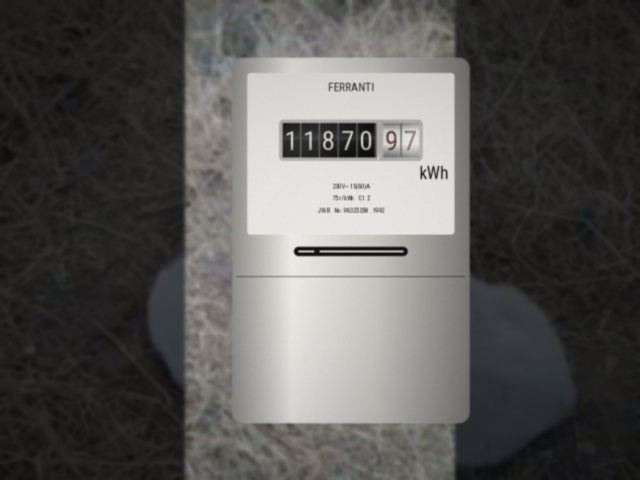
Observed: 11870.97 kWh
